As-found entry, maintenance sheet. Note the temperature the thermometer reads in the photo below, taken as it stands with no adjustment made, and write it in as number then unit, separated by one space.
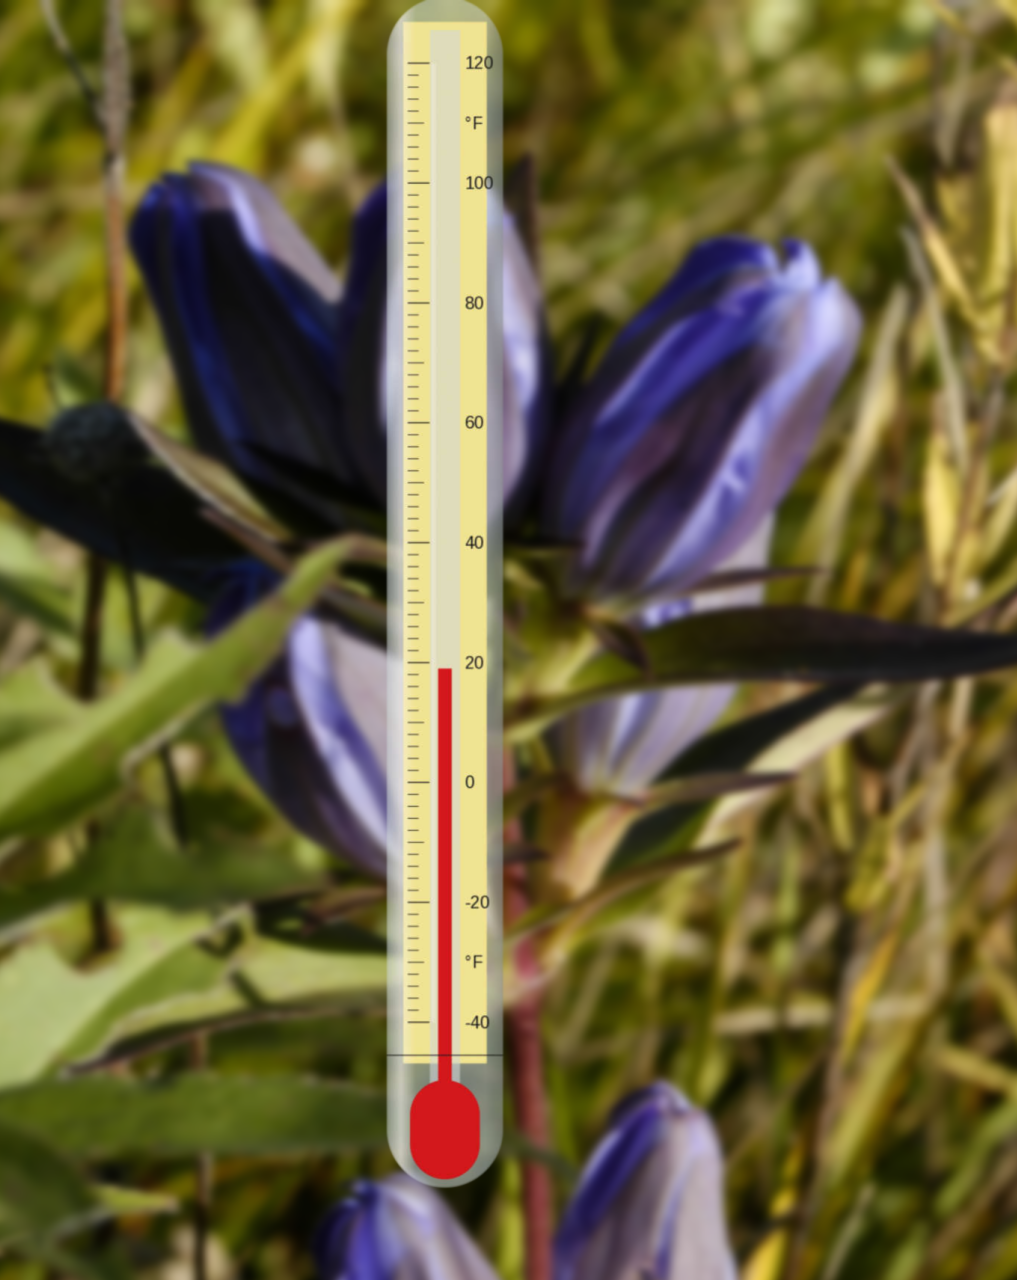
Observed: 19 °F
